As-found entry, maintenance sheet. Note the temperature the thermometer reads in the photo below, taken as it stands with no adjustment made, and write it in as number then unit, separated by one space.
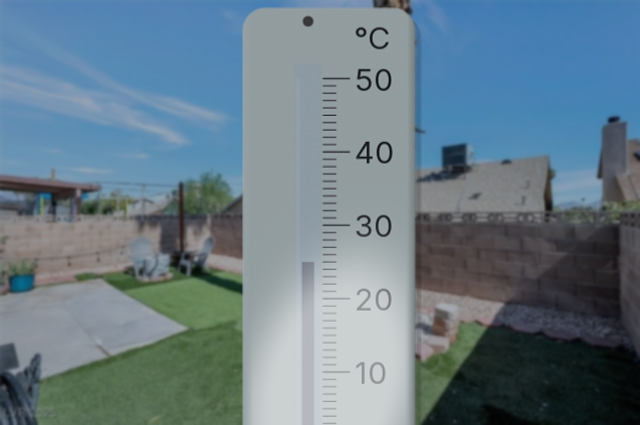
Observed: 25 °C
